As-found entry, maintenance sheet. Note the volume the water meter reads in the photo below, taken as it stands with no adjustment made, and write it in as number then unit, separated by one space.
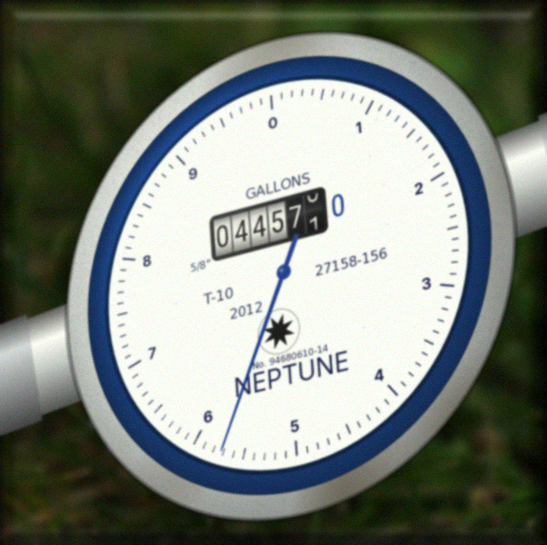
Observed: 445705.7 gal
